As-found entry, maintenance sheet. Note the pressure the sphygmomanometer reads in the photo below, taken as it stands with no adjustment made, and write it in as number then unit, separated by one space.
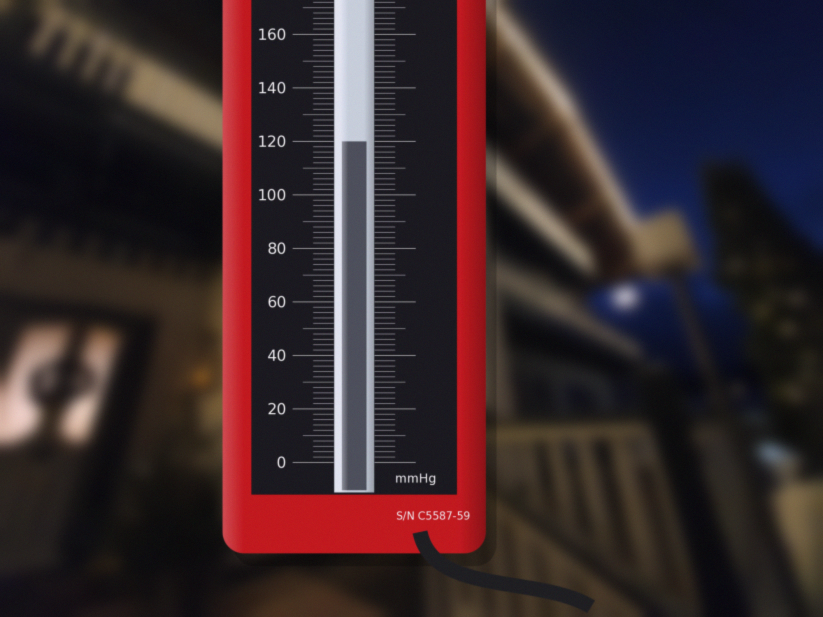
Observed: 120 mmHg
